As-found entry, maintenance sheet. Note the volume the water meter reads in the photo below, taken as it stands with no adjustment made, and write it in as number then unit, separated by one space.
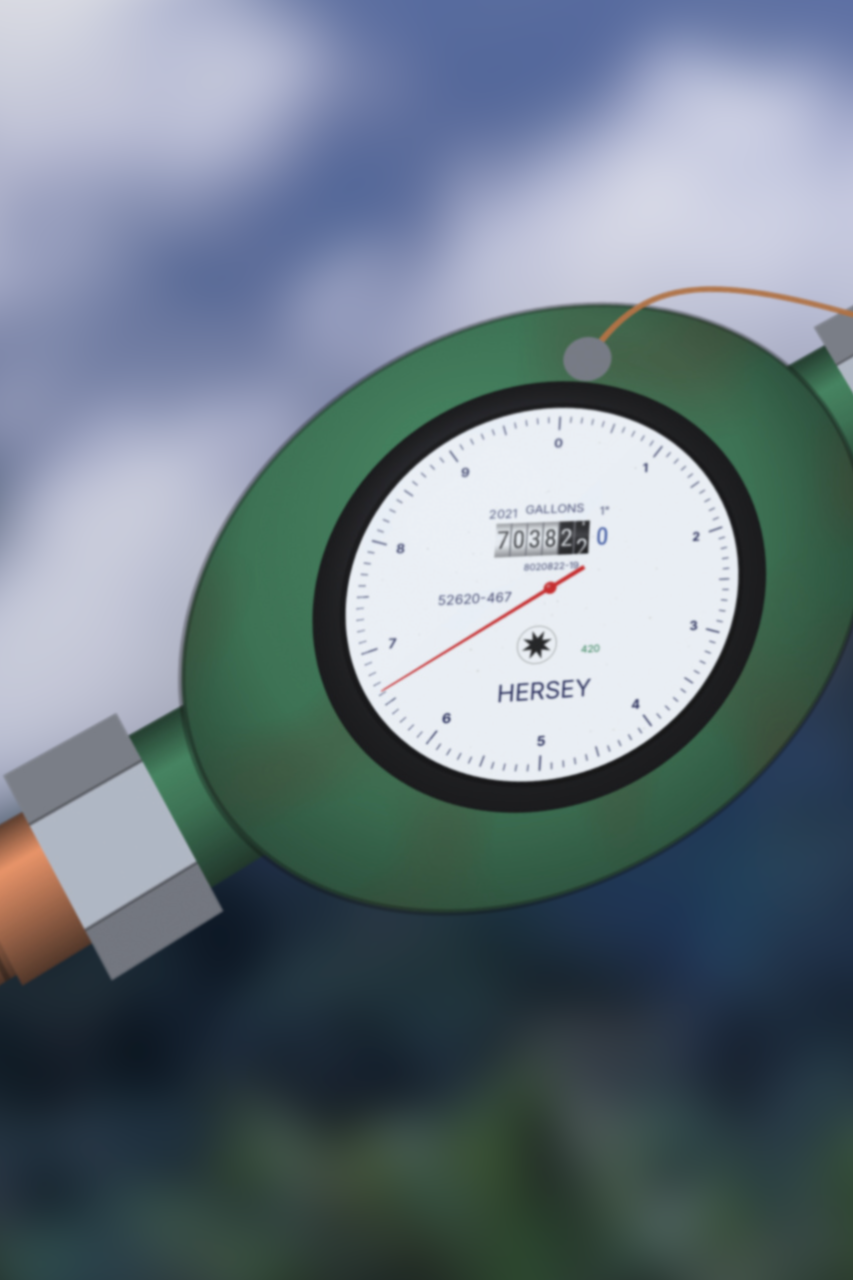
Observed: 7038216.6 gal
